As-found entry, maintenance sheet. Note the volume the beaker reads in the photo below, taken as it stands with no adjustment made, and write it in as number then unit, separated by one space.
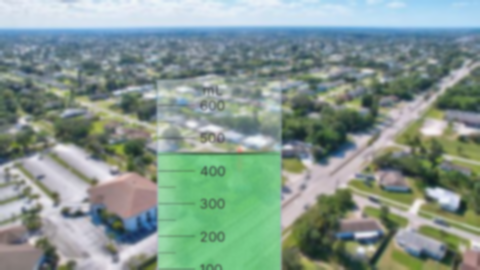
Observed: 450 mL
